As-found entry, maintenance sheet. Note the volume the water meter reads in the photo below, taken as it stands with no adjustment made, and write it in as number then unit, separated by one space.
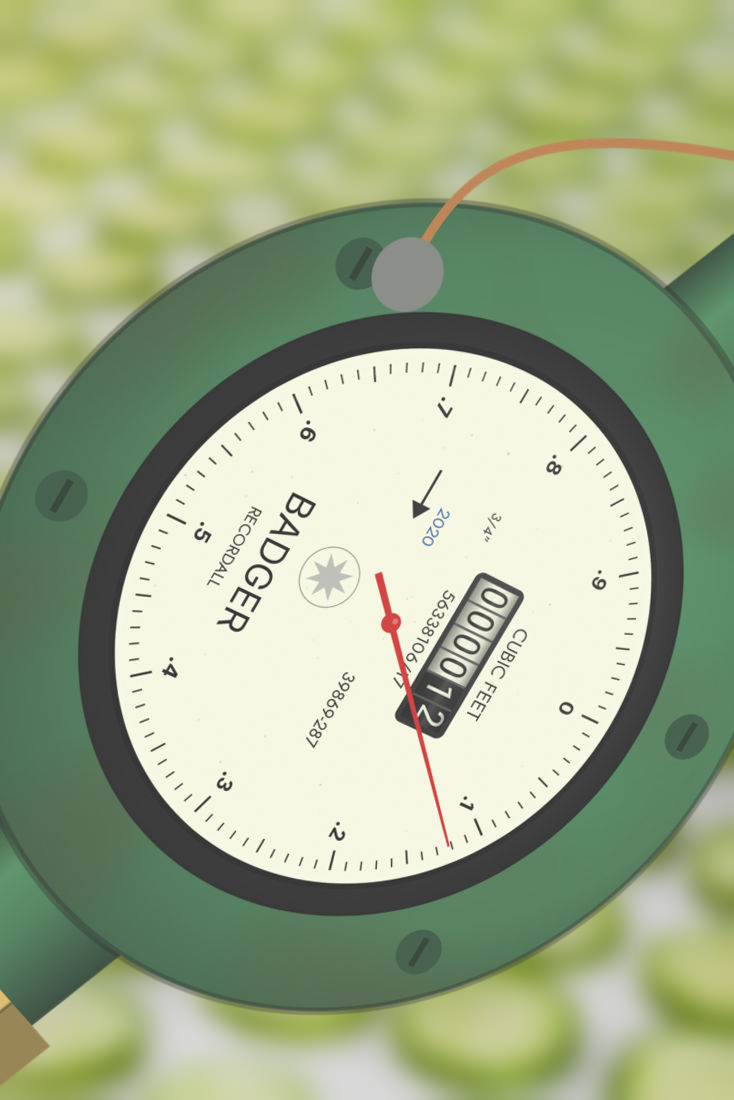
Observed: 12.12 ft³
